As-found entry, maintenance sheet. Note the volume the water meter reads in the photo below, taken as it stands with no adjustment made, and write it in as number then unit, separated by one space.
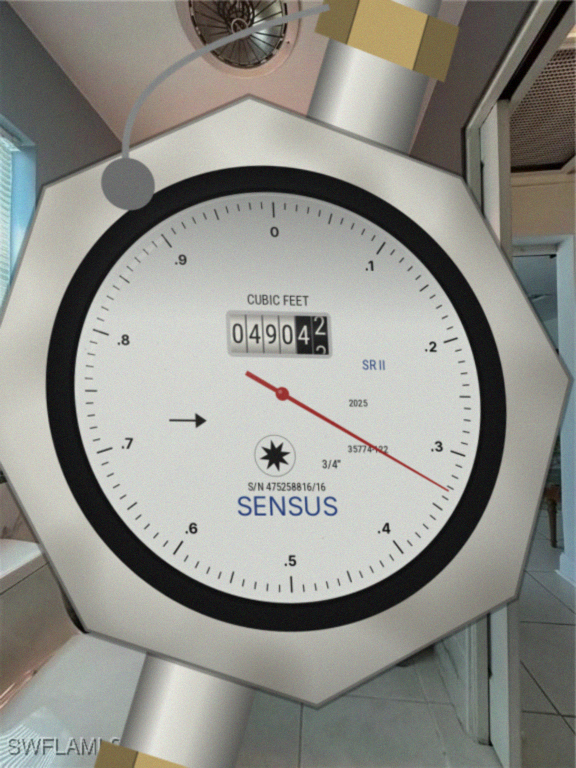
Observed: 49042.33 ft³
